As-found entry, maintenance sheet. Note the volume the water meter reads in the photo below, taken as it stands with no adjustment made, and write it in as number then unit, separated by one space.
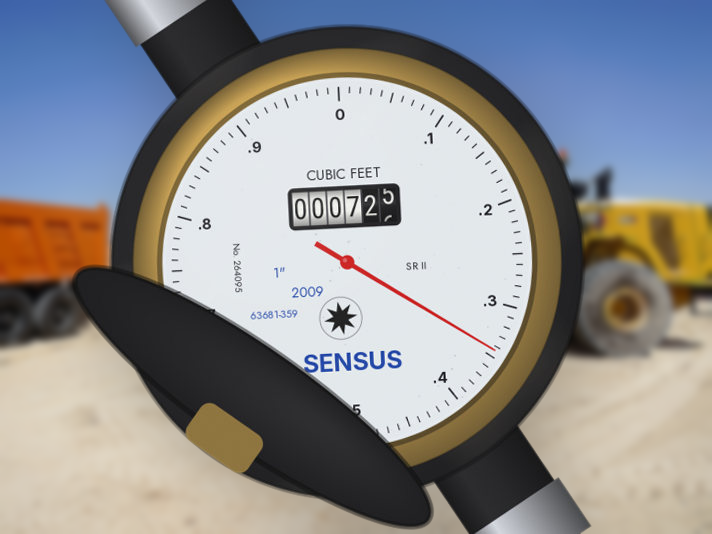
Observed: 725.34 ft³
